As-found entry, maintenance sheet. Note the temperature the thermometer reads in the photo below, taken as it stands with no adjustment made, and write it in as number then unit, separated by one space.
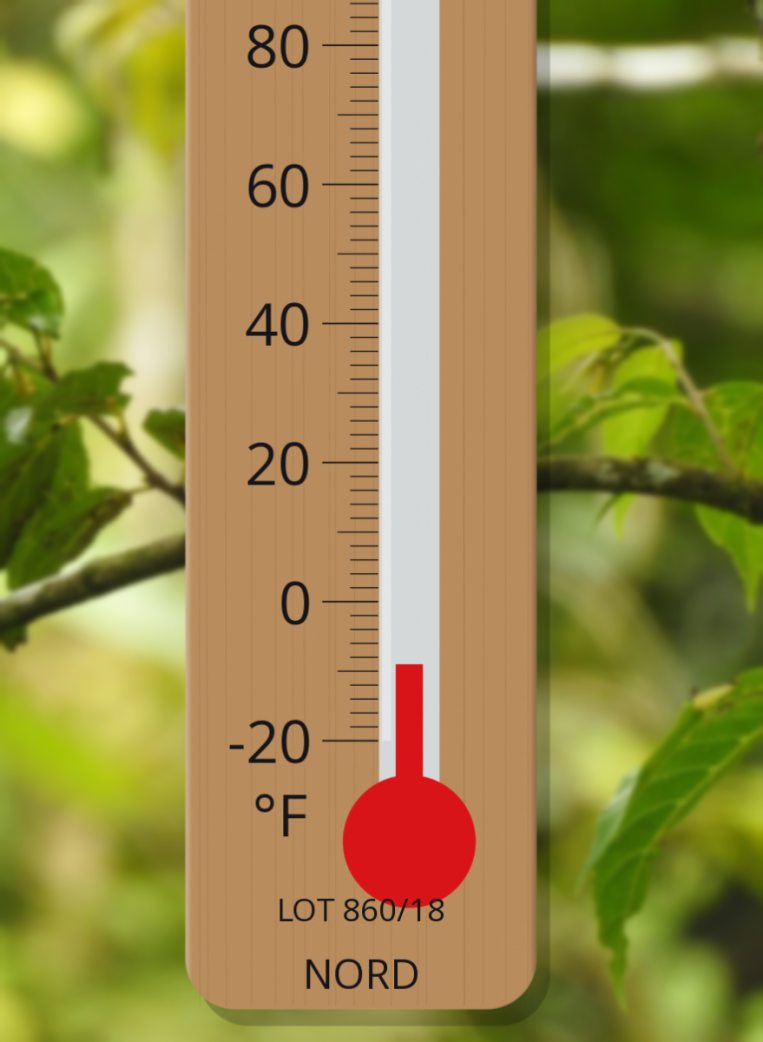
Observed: -9 °F
